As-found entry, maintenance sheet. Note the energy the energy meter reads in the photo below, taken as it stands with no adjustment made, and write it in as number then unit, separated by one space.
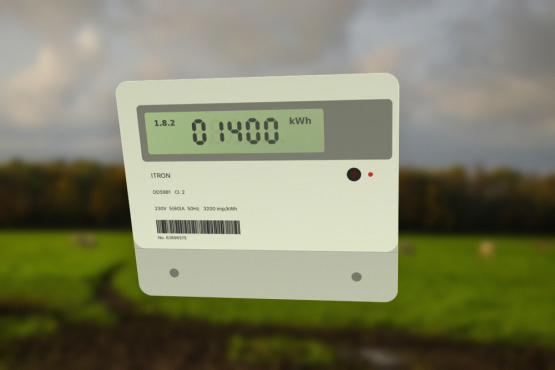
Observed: 1400 kWh
